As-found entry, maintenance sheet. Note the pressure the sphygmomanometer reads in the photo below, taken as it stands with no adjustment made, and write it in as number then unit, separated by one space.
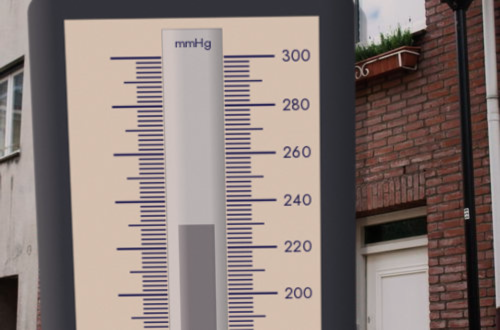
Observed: 230 mmHg
